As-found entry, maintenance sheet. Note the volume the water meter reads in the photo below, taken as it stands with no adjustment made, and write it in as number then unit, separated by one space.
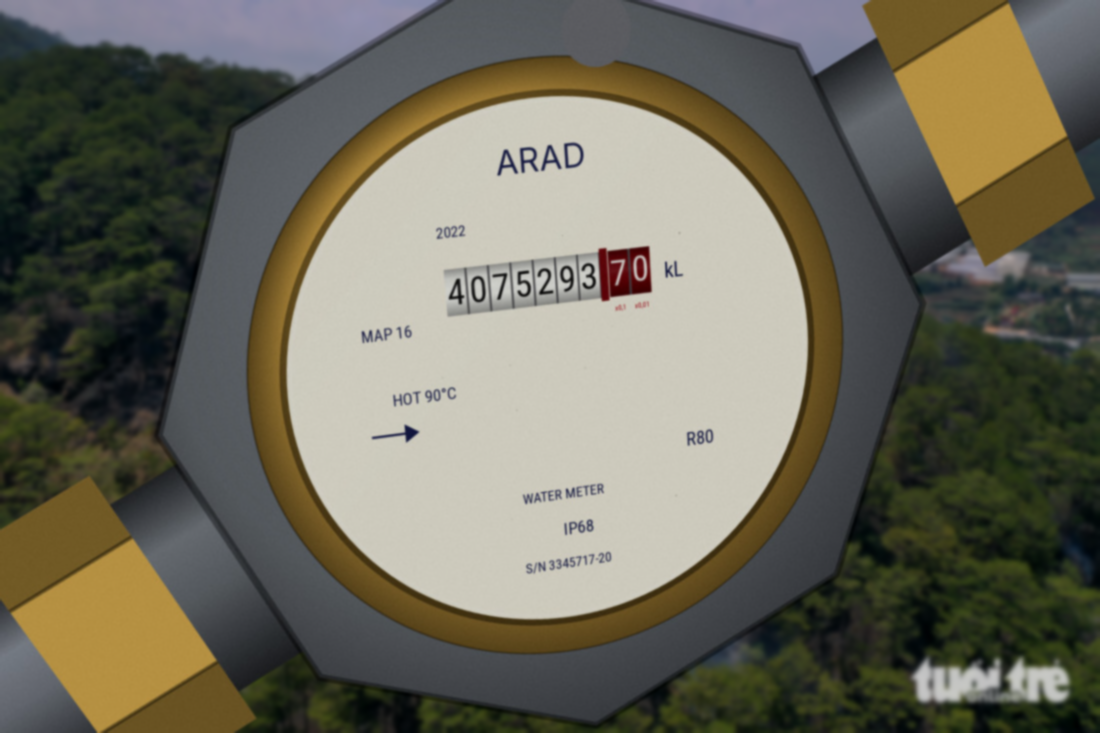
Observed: 4075293.70 kL
